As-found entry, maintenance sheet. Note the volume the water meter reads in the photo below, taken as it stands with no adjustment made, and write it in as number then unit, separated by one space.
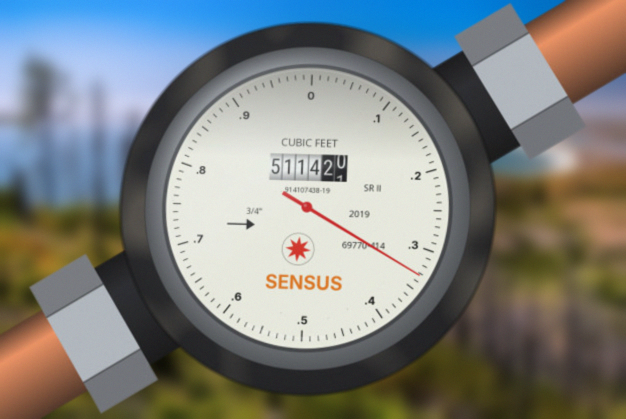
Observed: 511420.33 ft³
